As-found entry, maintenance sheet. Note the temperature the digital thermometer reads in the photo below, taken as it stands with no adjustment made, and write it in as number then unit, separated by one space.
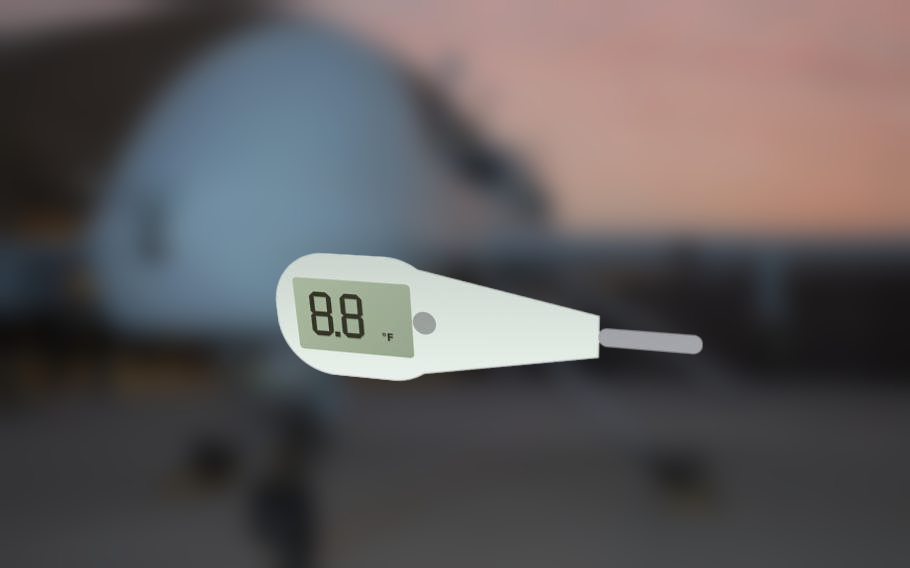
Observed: 8.8 °F
